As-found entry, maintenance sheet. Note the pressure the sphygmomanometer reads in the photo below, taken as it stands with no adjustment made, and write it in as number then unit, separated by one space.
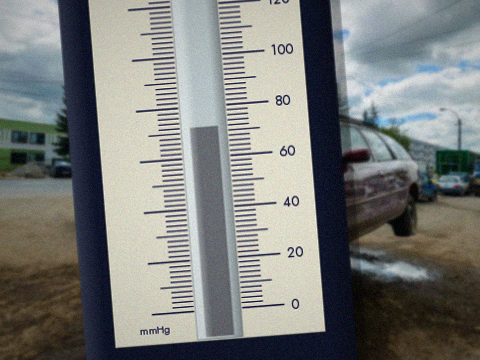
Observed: 72 mmHg
